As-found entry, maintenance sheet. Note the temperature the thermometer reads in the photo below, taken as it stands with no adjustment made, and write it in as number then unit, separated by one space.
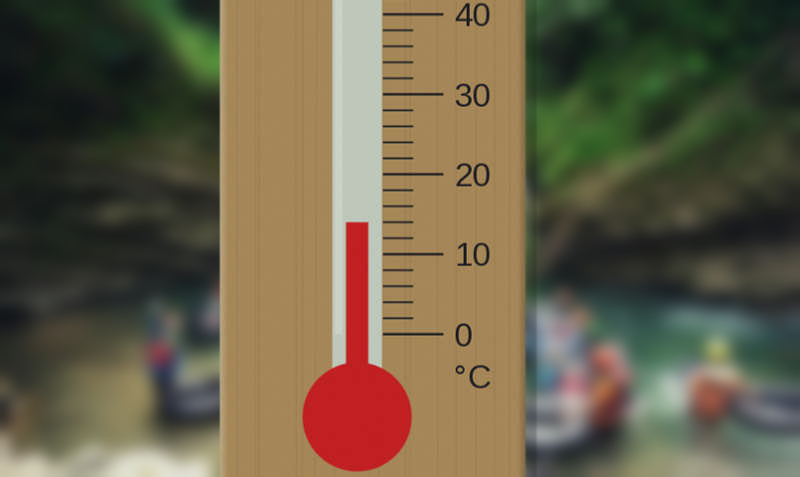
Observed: 14 °C
